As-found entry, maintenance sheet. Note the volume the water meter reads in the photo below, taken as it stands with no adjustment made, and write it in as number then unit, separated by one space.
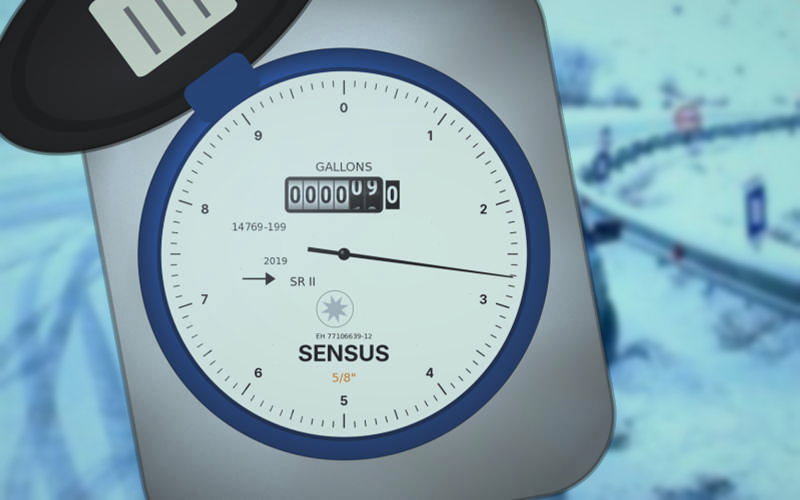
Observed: 92.7 gal
